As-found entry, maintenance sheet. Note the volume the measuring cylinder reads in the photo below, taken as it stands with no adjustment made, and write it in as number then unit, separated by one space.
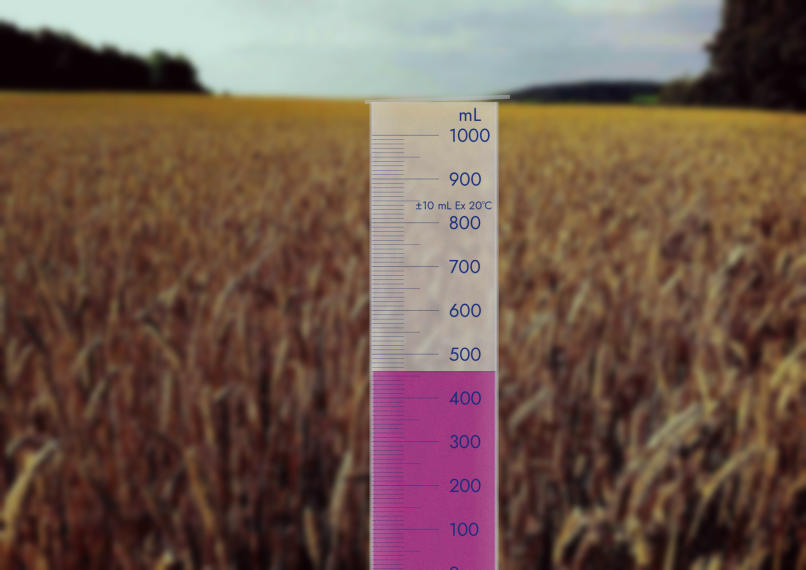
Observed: 460 mL
